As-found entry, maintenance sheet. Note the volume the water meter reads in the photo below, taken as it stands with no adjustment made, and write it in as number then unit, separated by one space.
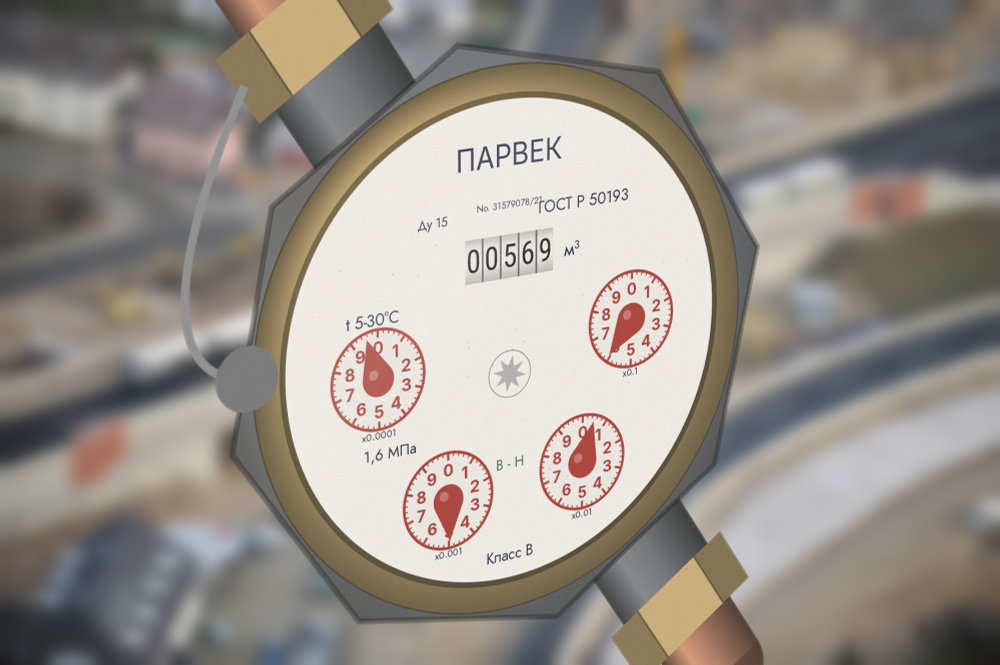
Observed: 569.6049 m³
